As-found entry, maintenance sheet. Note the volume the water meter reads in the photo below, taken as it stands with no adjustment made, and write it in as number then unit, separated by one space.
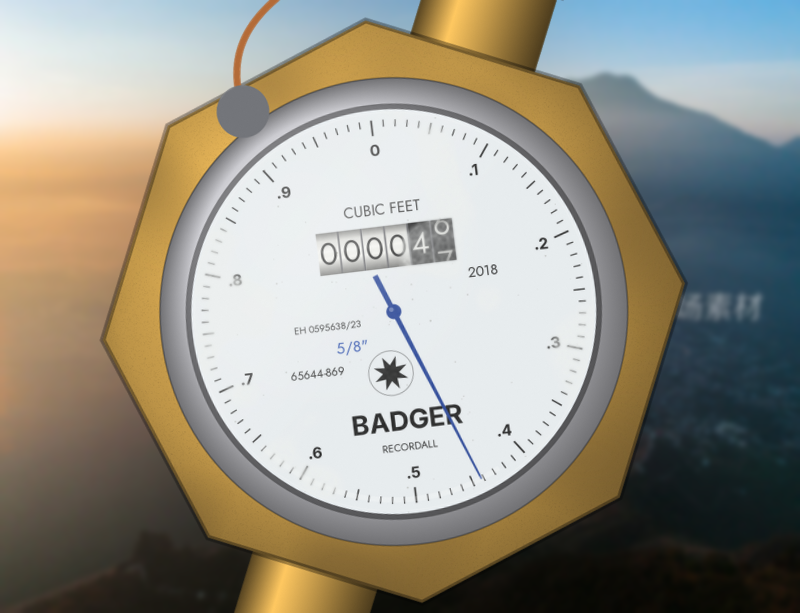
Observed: 46.44 ft³
